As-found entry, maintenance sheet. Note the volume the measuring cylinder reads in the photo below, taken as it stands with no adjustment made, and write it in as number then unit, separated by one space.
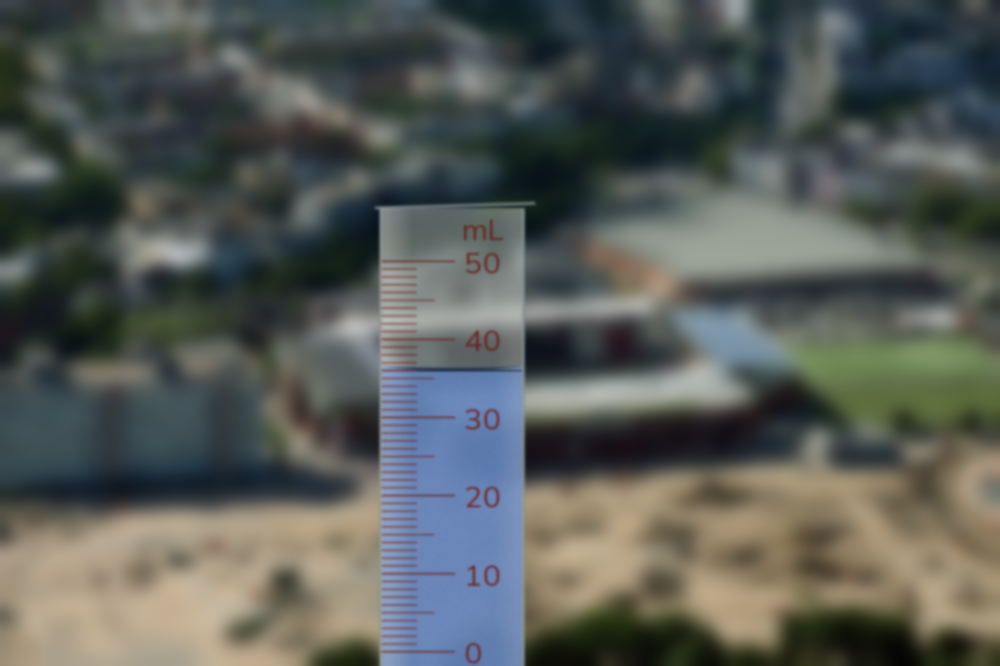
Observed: 36 mL
